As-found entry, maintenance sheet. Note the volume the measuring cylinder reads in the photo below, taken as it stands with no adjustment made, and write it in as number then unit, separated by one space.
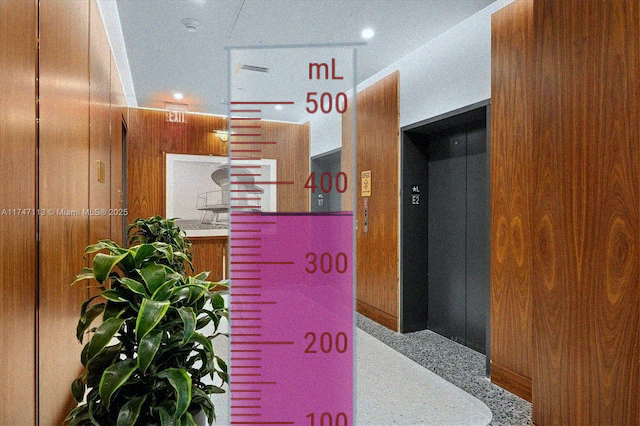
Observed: 360 mL
